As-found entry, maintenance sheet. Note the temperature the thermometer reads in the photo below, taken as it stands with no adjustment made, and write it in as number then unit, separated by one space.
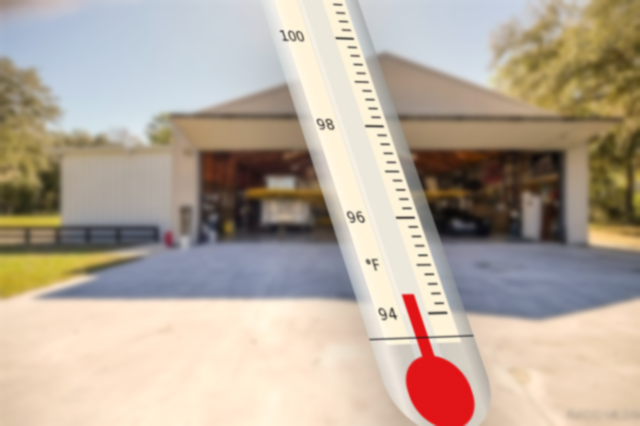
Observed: 94.4 °F
